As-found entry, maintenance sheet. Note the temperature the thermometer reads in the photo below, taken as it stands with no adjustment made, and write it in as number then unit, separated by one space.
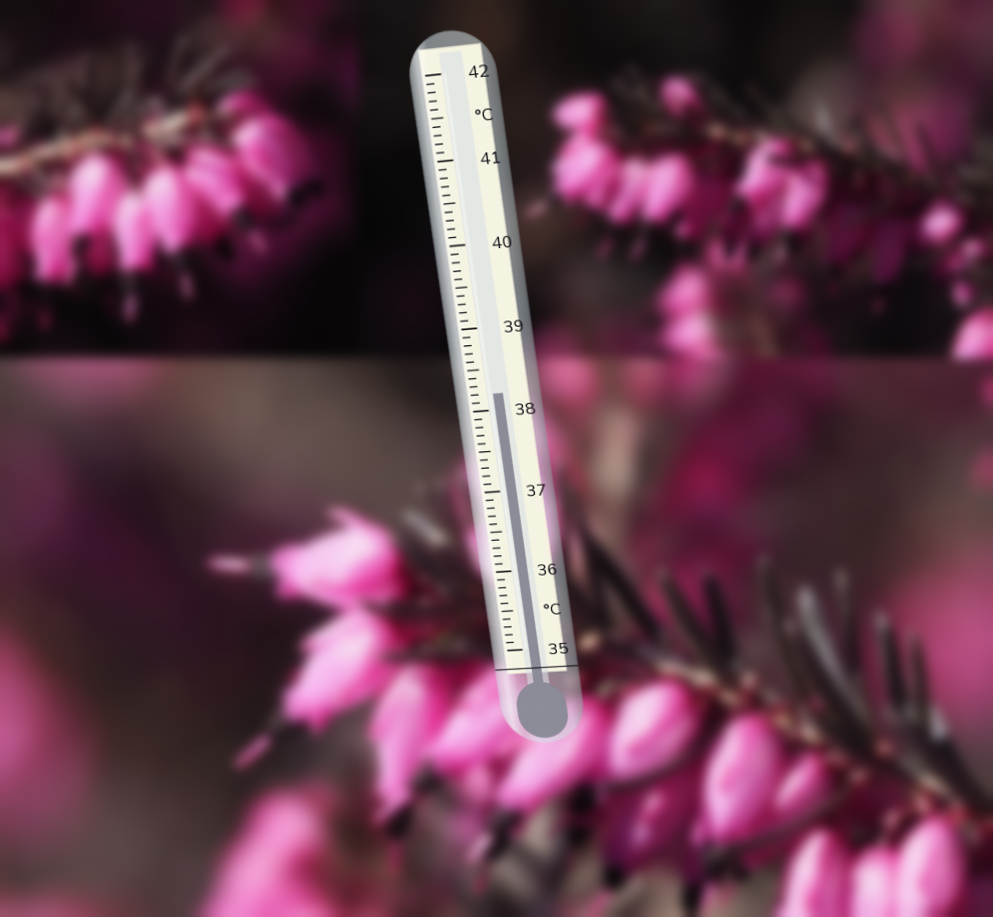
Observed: 38.2 °C
